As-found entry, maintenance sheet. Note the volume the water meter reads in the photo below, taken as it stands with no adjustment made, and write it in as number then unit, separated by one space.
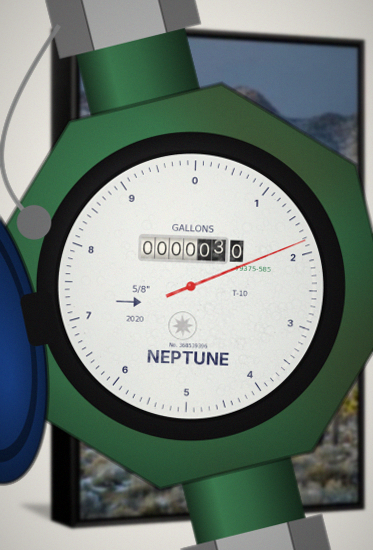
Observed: 31.8 gal
